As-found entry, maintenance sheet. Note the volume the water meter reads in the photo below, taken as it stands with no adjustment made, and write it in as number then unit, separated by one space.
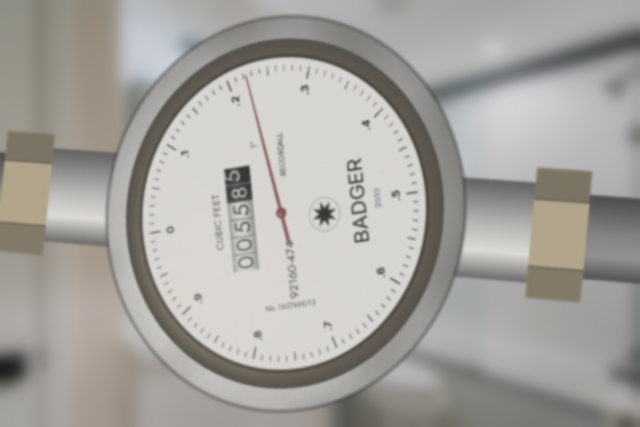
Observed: 5585.22 ft³
